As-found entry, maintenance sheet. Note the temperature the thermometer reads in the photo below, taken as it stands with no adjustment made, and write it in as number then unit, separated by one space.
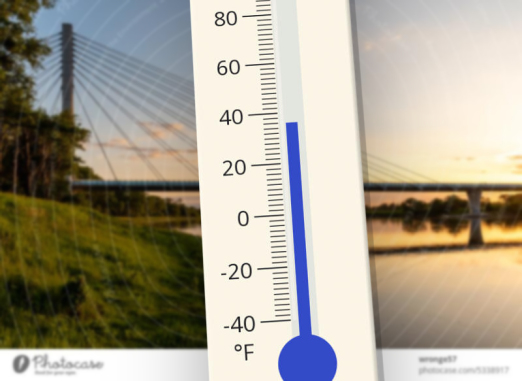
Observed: 36 °F
